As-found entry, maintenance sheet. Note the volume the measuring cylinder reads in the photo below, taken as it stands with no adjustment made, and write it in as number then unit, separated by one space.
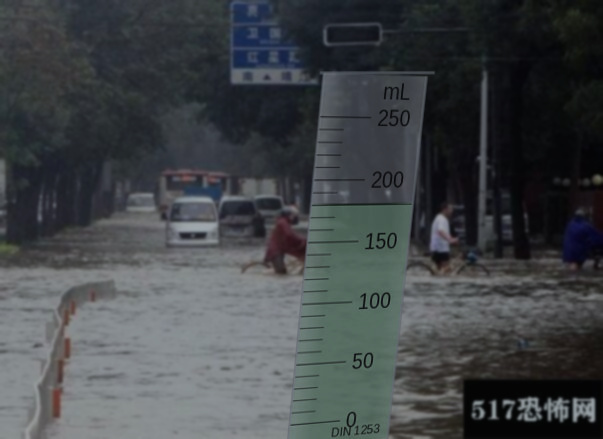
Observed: 180 mL
